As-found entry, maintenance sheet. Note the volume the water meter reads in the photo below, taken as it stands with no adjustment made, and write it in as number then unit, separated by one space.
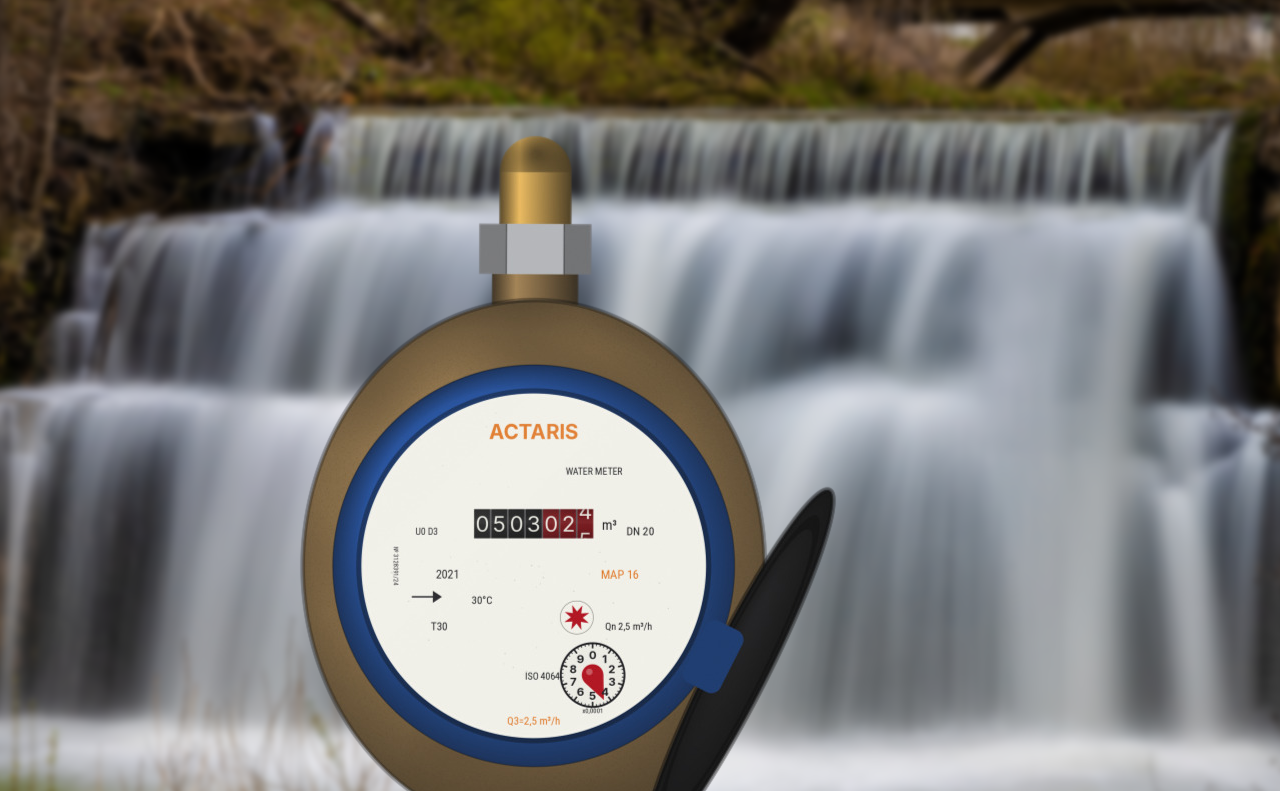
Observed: 503.0244 m³
